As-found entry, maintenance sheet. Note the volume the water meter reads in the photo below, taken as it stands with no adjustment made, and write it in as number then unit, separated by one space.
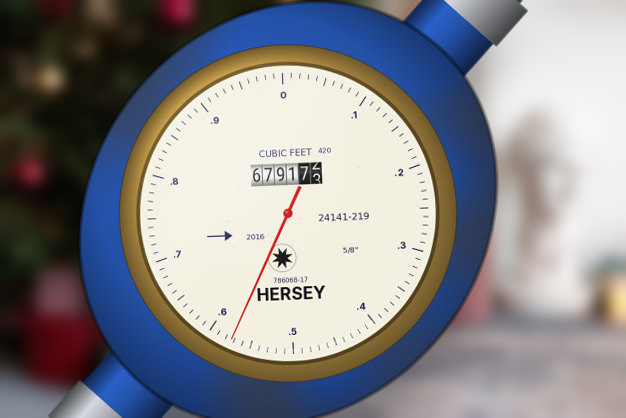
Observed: 679172.57 ft³
